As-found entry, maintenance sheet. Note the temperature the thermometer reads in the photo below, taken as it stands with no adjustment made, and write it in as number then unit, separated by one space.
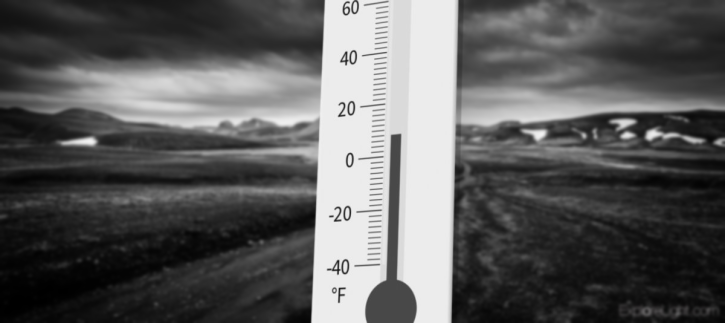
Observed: 8 °F
